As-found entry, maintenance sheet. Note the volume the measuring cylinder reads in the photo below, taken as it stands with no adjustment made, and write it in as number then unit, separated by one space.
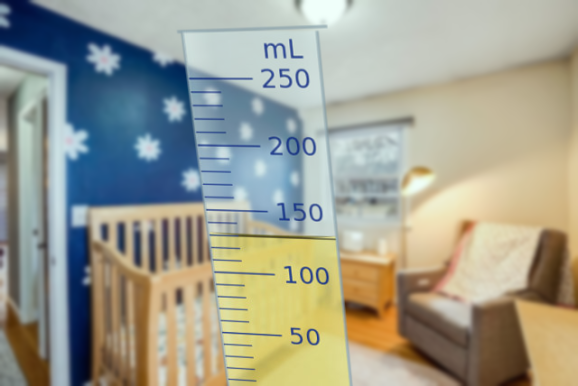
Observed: 130 mL
